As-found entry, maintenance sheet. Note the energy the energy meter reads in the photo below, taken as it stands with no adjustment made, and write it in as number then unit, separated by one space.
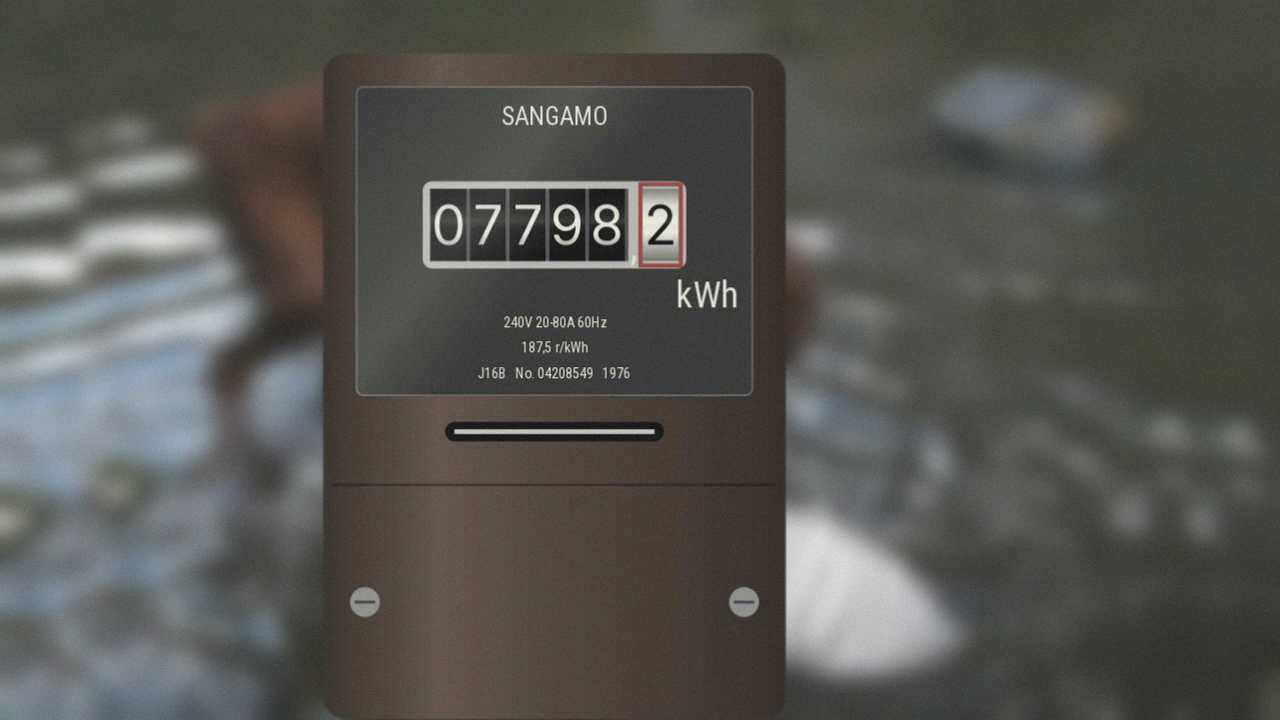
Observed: 7798.2 kWh
